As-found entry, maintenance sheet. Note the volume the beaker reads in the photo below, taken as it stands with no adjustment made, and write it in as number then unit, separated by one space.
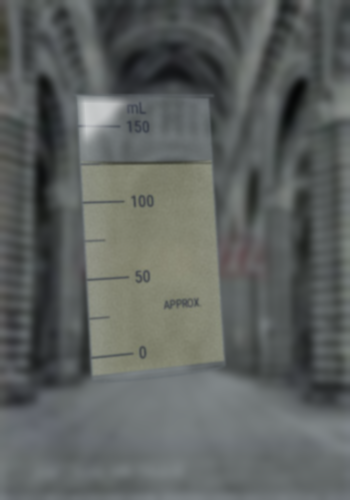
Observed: 125 mL
